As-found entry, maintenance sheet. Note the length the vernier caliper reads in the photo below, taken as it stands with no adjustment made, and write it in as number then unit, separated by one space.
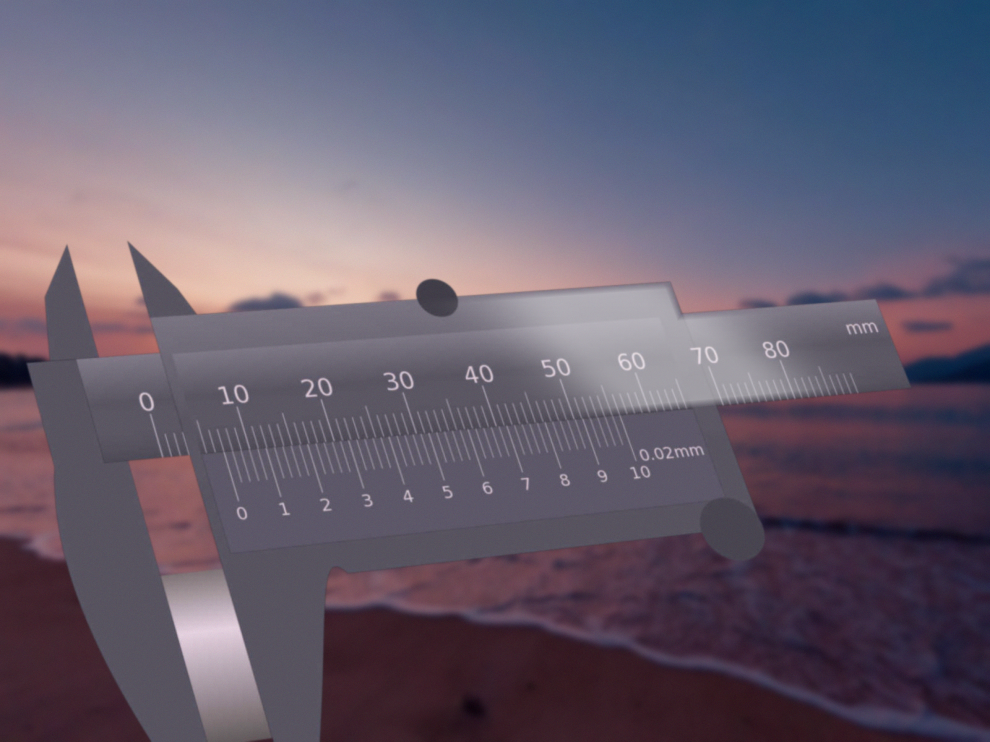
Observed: 7.0 mm
